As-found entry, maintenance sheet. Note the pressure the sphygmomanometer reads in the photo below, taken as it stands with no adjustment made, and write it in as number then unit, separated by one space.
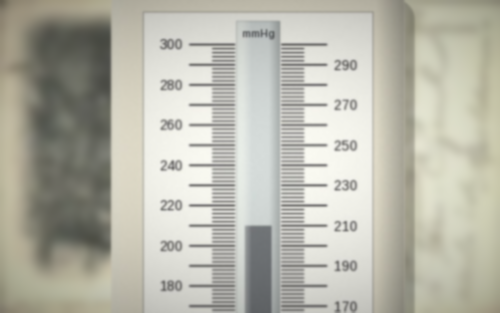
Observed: 210 mmHg
